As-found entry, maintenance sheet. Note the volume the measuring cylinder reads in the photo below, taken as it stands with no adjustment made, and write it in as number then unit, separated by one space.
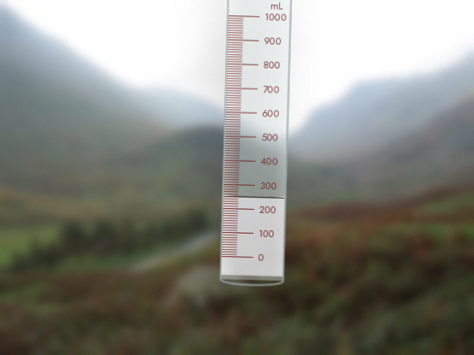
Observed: 250 mL
